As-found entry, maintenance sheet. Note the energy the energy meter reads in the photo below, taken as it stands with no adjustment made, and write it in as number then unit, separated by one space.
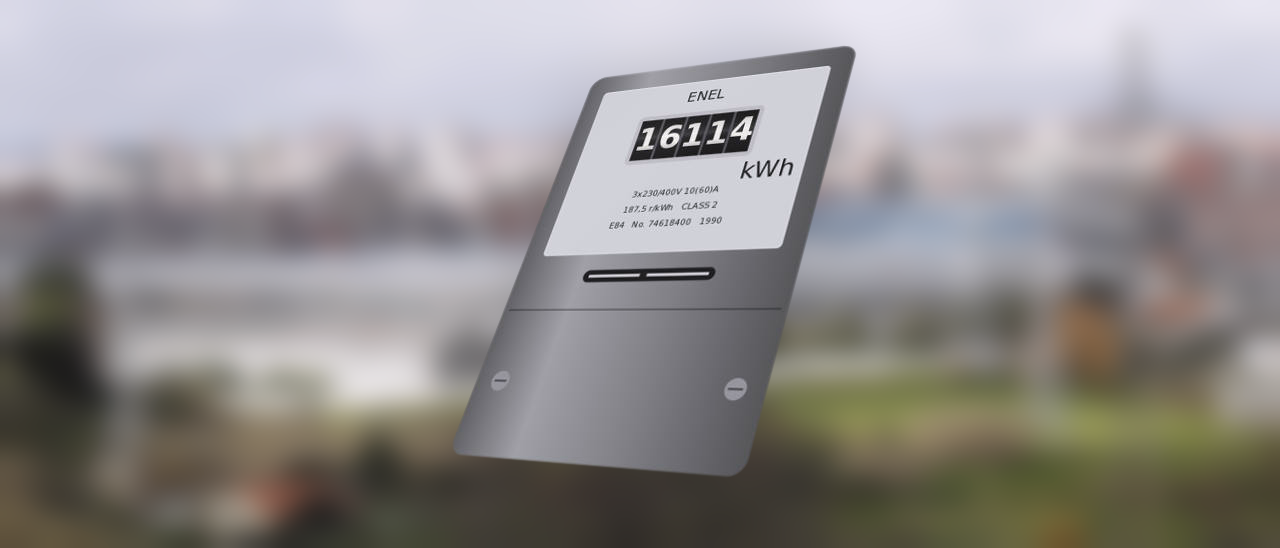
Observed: 16114 kWh
